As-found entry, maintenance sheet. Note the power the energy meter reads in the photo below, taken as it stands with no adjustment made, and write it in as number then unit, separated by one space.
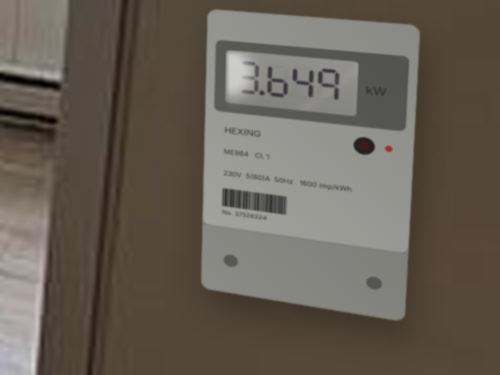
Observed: 3.649 kW
